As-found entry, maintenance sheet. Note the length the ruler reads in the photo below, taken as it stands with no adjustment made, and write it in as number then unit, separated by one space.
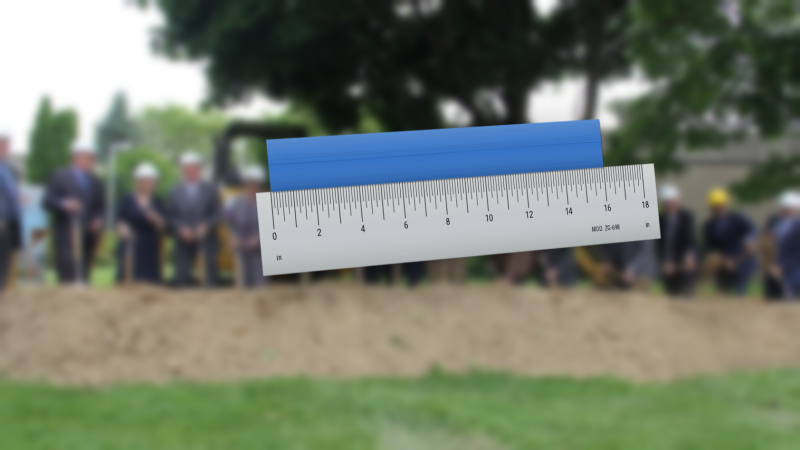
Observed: 16 in
